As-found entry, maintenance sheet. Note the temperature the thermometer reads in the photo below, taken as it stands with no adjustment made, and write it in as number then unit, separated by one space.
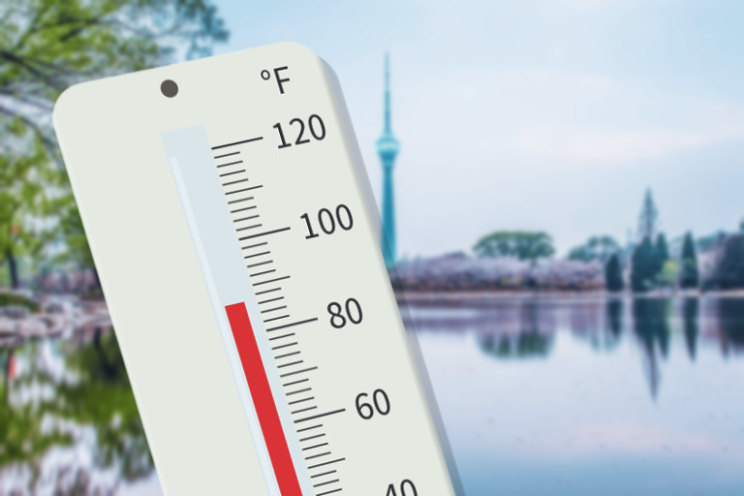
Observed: 87 °F
